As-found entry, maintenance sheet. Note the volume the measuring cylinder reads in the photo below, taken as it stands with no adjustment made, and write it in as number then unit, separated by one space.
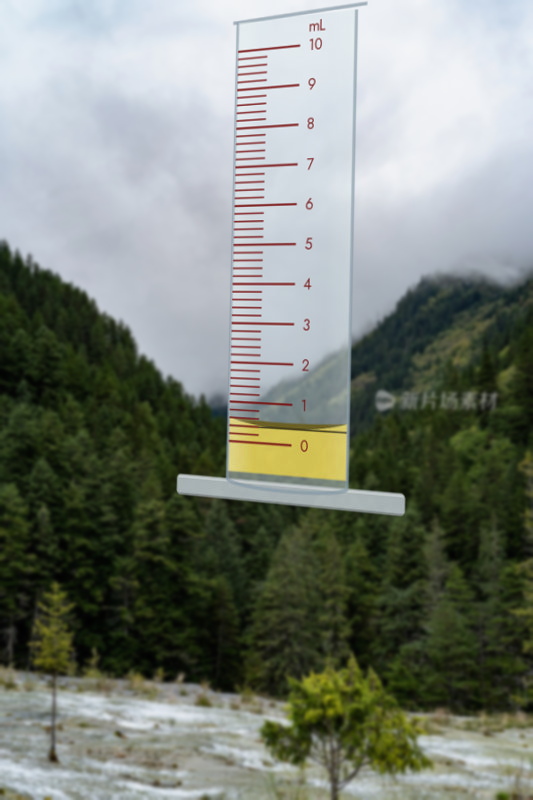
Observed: 0.4 mL
